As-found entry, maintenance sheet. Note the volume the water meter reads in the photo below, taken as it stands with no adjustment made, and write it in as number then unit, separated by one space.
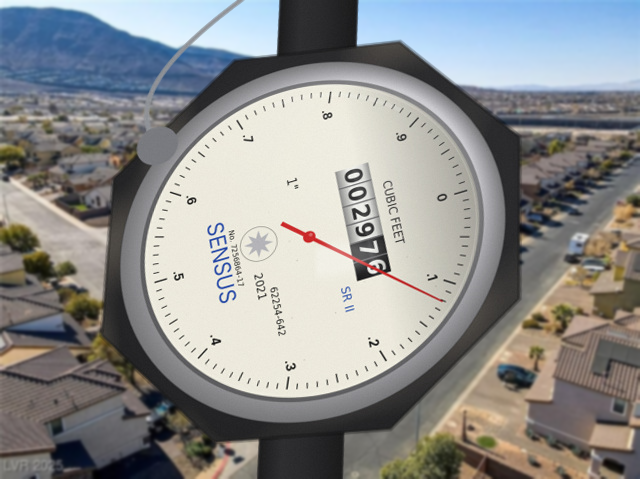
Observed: 2976.12 ft³
